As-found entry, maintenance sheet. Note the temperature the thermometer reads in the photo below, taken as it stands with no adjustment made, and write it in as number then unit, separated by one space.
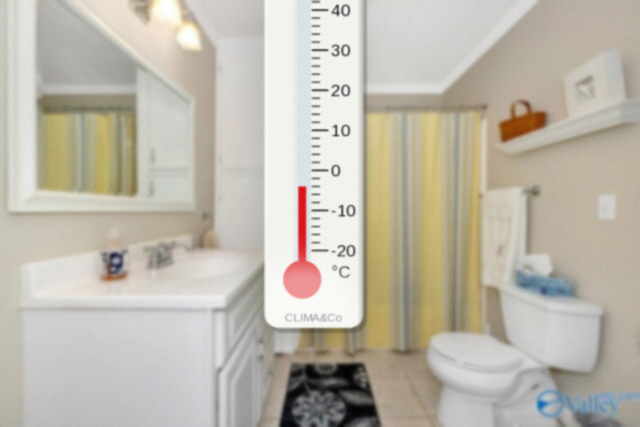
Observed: -4 °C
